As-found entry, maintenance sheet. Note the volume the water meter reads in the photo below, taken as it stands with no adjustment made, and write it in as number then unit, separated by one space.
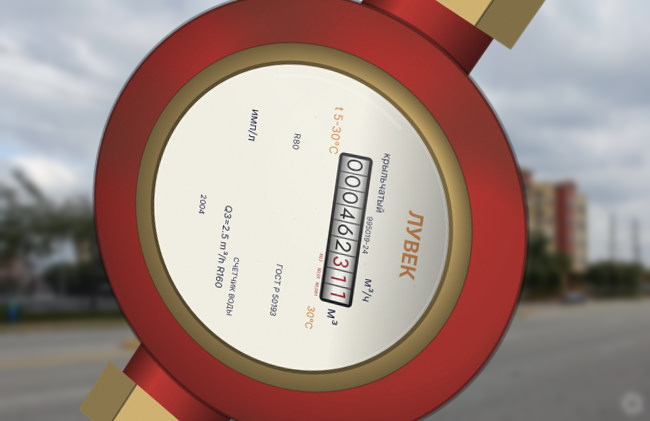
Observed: 462.311 m³
